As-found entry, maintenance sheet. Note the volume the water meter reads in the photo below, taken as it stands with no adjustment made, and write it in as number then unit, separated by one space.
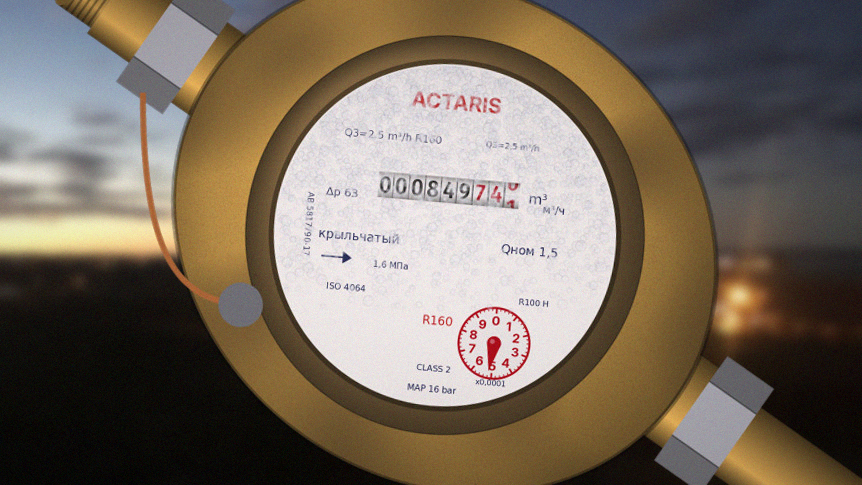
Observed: 849.7405 m³
